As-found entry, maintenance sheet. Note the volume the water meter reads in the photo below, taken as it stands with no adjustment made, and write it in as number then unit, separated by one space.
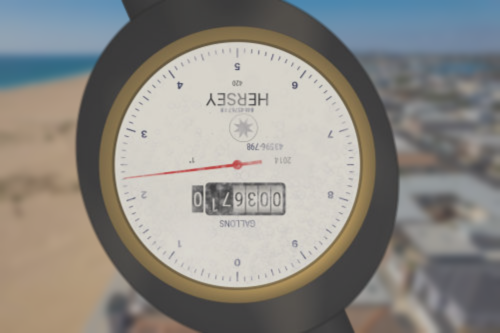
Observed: 36712.3 gal
